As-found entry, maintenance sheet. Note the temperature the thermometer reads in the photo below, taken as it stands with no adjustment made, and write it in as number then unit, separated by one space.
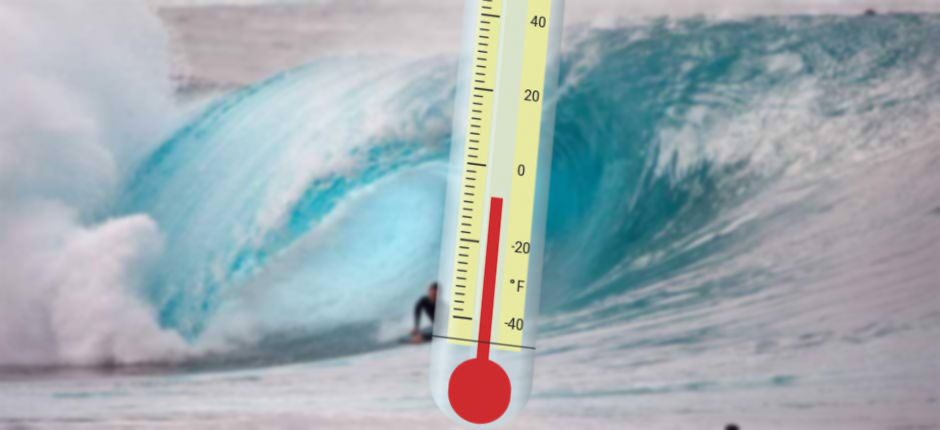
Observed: -8 °F
